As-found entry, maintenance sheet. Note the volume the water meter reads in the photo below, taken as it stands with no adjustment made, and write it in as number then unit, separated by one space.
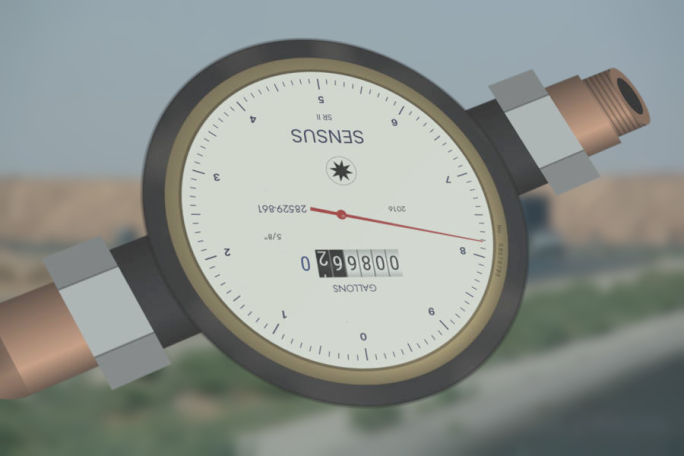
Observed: 86617.8 gal
